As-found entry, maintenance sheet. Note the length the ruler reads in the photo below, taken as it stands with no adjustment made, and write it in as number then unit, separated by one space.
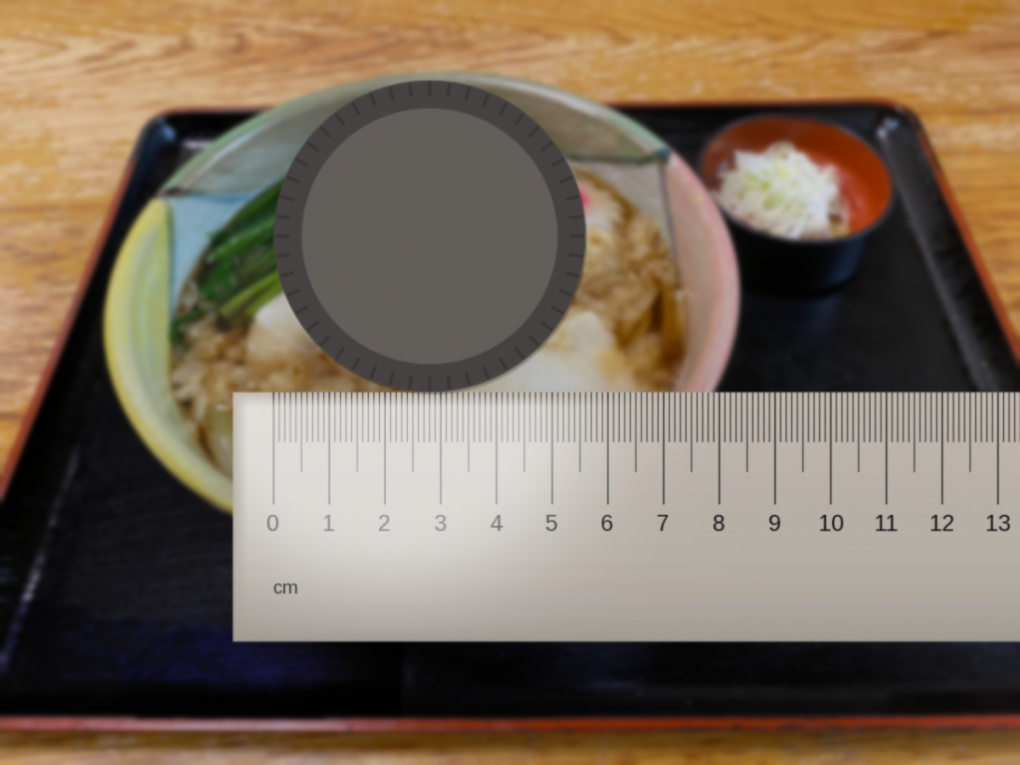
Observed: 5.6 cm
